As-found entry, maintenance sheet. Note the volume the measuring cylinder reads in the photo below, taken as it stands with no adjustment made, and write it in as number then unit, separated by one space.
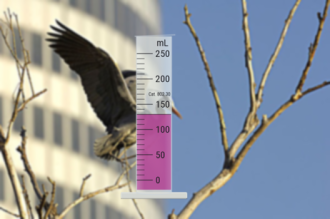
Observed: 130 mL
